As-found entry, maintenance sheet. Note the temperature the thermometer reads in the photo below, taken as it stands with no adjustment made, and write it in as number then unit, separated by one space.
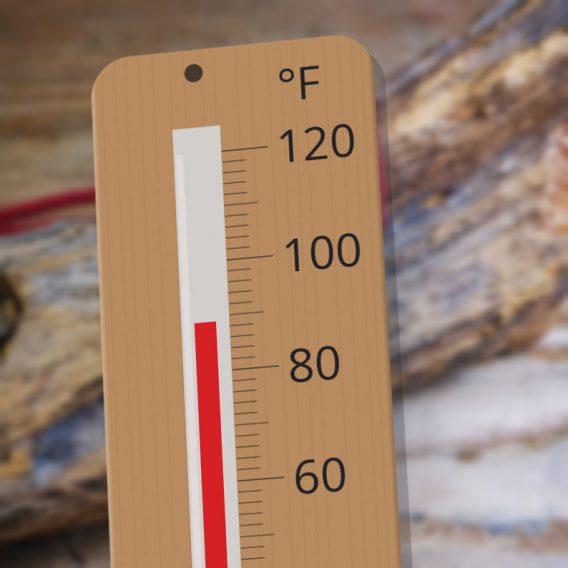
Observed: 89 °F
